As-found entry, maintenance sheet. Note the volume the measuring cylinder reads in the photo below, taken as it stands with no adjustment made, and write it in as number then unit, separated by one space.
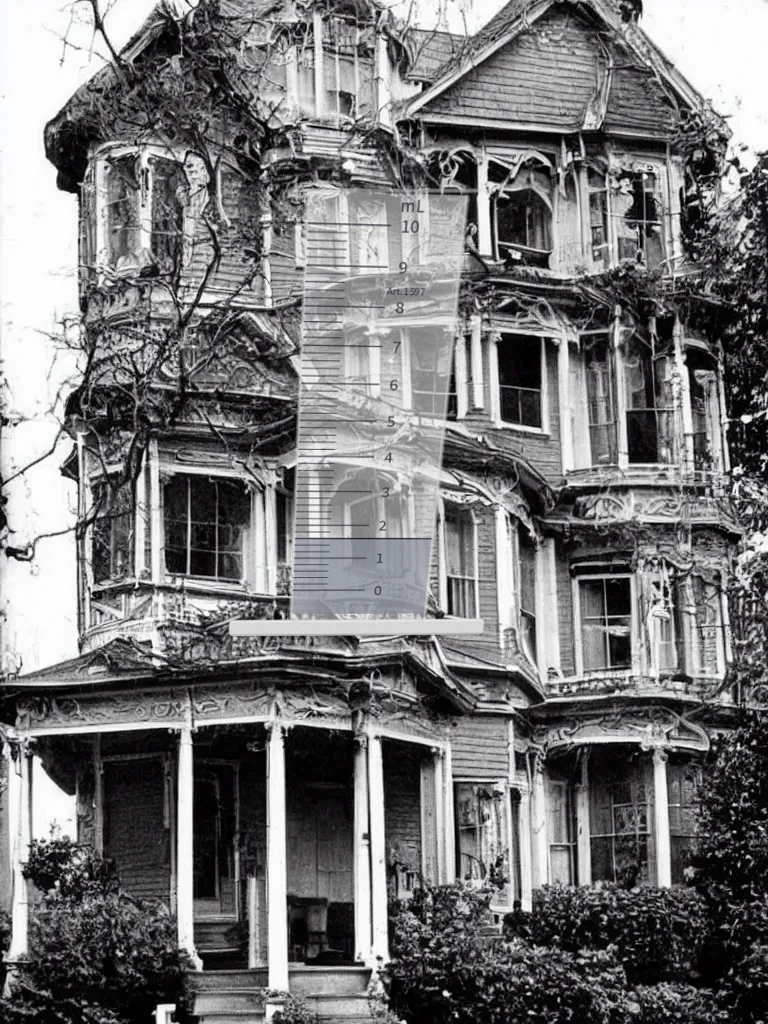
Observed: 1.6 mL
